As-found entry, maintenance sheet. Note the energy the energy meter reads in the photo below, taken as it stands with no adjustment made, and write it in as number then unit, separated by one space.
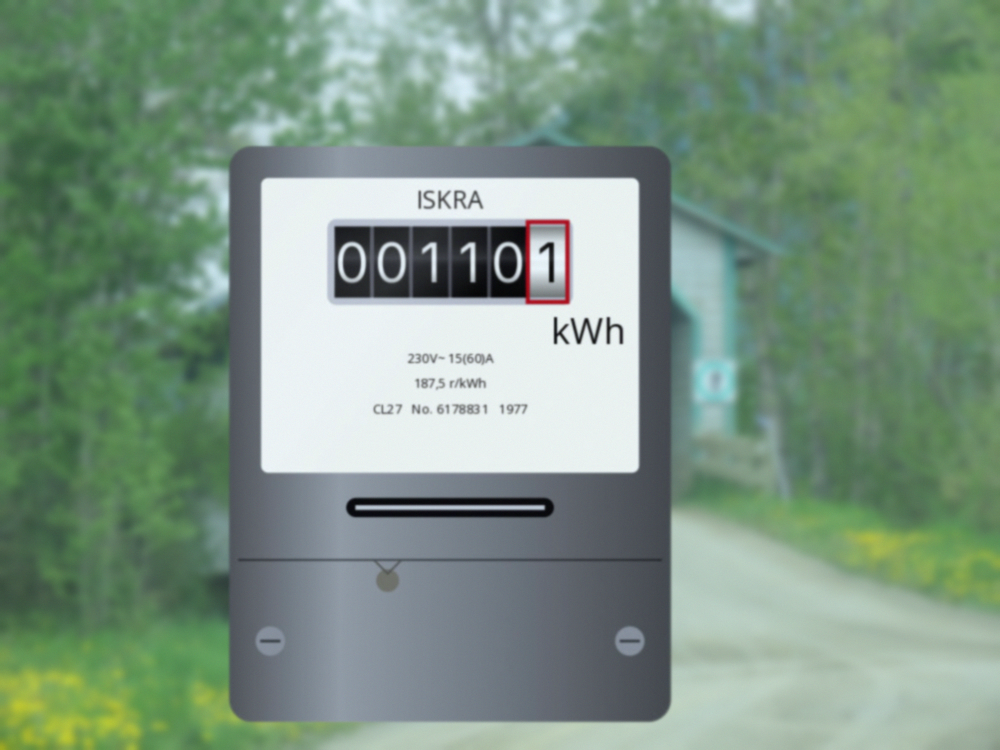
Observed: 110.1 kWh
